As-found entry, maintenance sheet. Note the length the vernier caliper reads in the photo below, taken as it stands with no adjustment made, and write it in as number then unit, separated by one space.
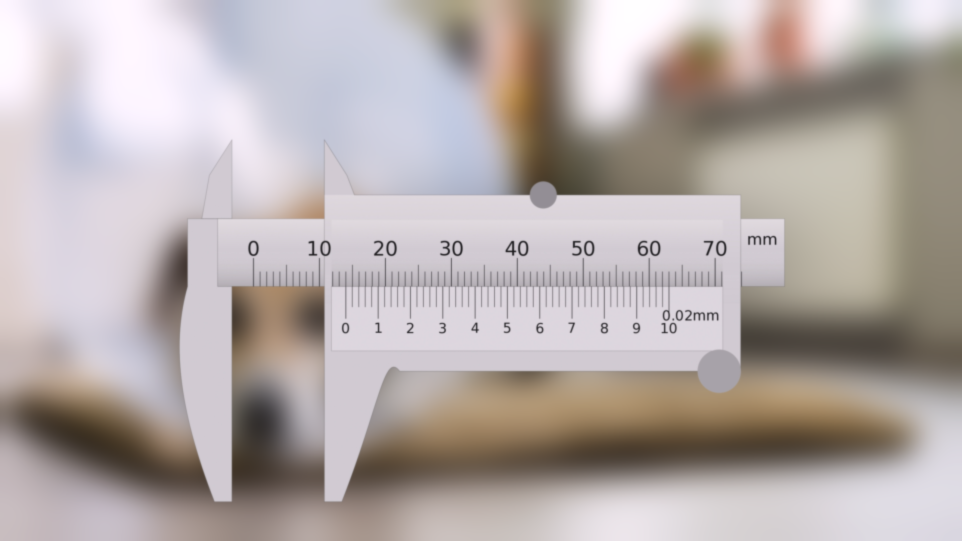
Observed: 14.0 mm
